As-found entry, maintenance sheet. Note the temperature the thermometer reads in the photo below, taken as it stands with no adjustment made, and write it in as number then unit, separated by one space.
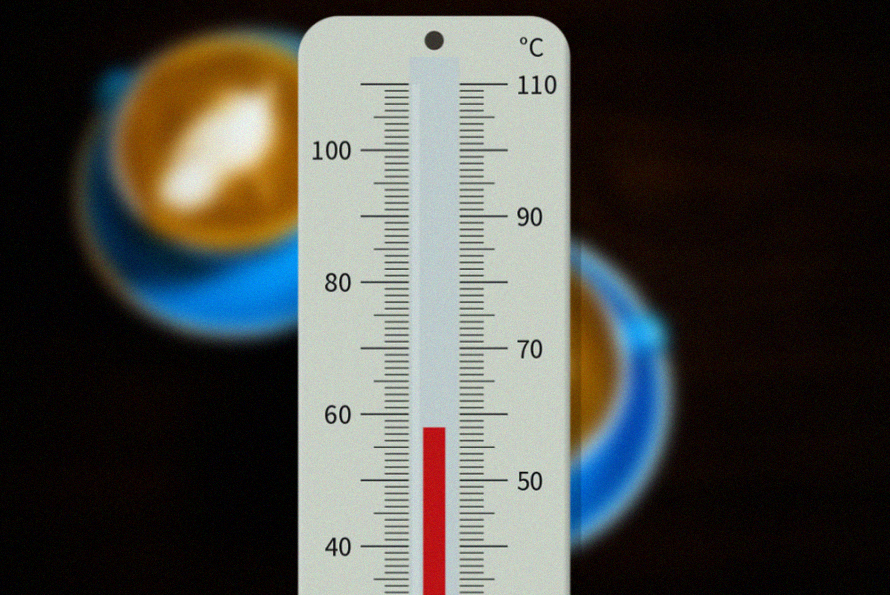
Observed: 58 °C
